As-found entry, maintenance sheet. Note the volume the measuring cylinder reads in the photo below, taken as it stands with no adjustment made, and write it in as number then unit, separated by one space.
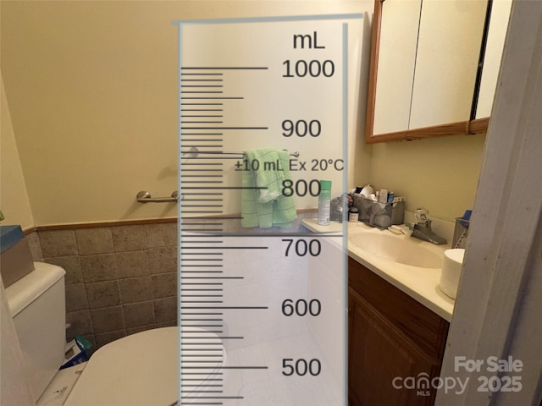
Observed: 720 mL
